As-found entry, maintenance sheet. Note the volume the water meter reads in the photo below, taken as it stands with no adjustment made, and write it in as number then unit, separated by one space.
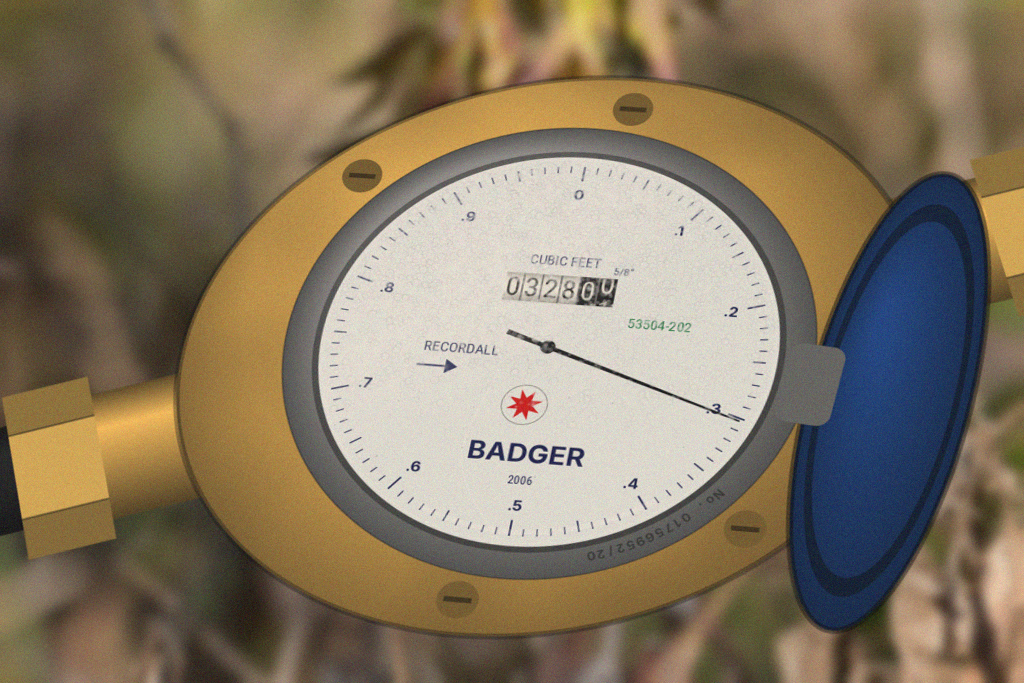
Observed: 32800.30 ft³
